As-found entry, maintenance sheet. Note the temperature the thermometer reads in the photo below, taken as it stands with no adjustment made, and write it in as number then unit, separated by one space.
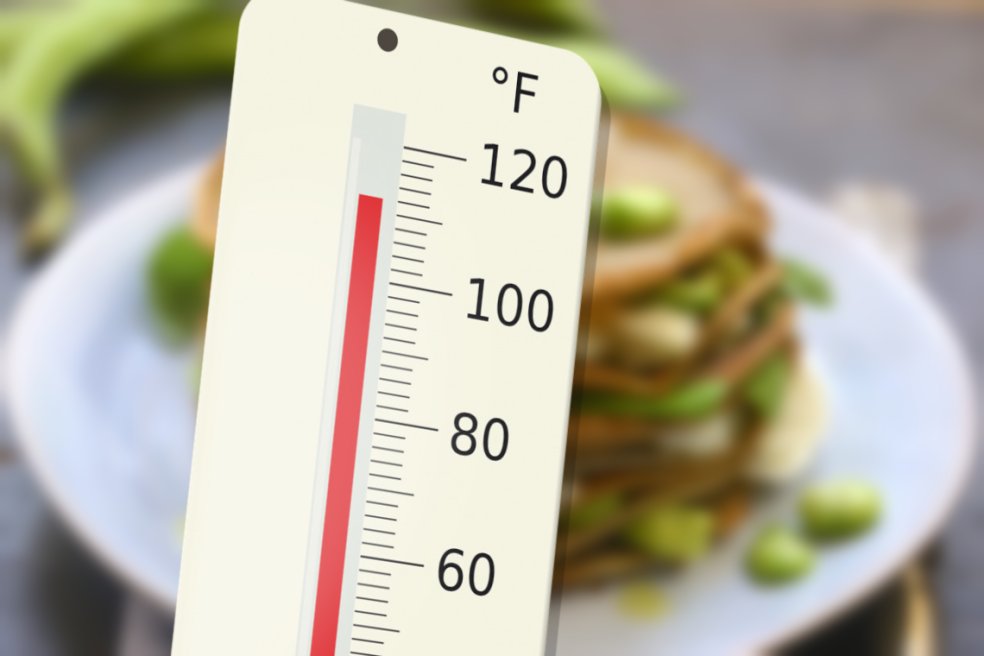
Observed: 112 °F
